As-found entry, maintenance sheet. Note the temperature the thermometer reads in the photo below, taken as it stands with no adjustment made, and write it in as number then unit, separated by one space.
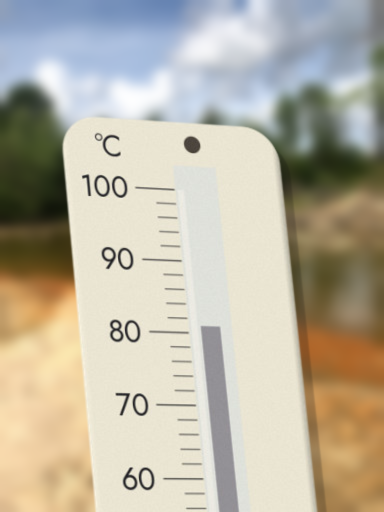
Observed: 81 °C
